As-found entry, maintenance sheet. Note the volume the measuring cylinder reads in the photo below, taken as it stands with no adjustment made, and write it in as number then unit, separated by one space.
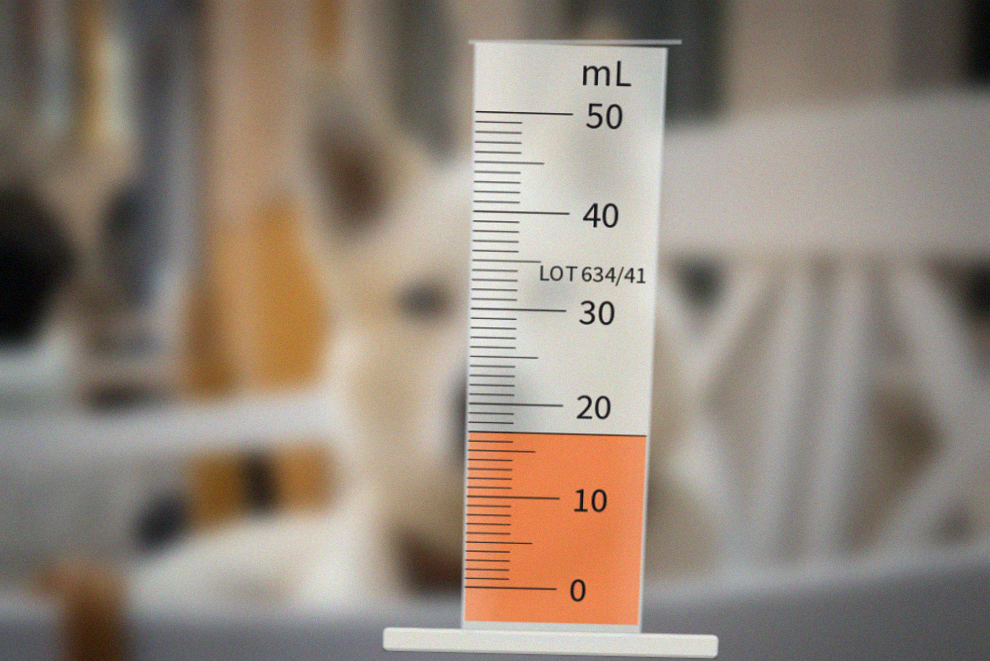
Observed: 17 mL
